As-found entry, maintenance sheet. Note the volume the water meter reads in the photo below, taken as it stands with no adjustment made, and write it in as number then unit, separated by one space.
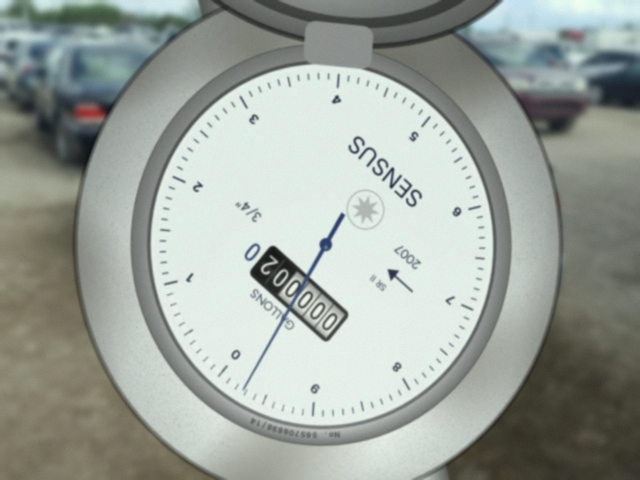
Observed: 19.7 gal
